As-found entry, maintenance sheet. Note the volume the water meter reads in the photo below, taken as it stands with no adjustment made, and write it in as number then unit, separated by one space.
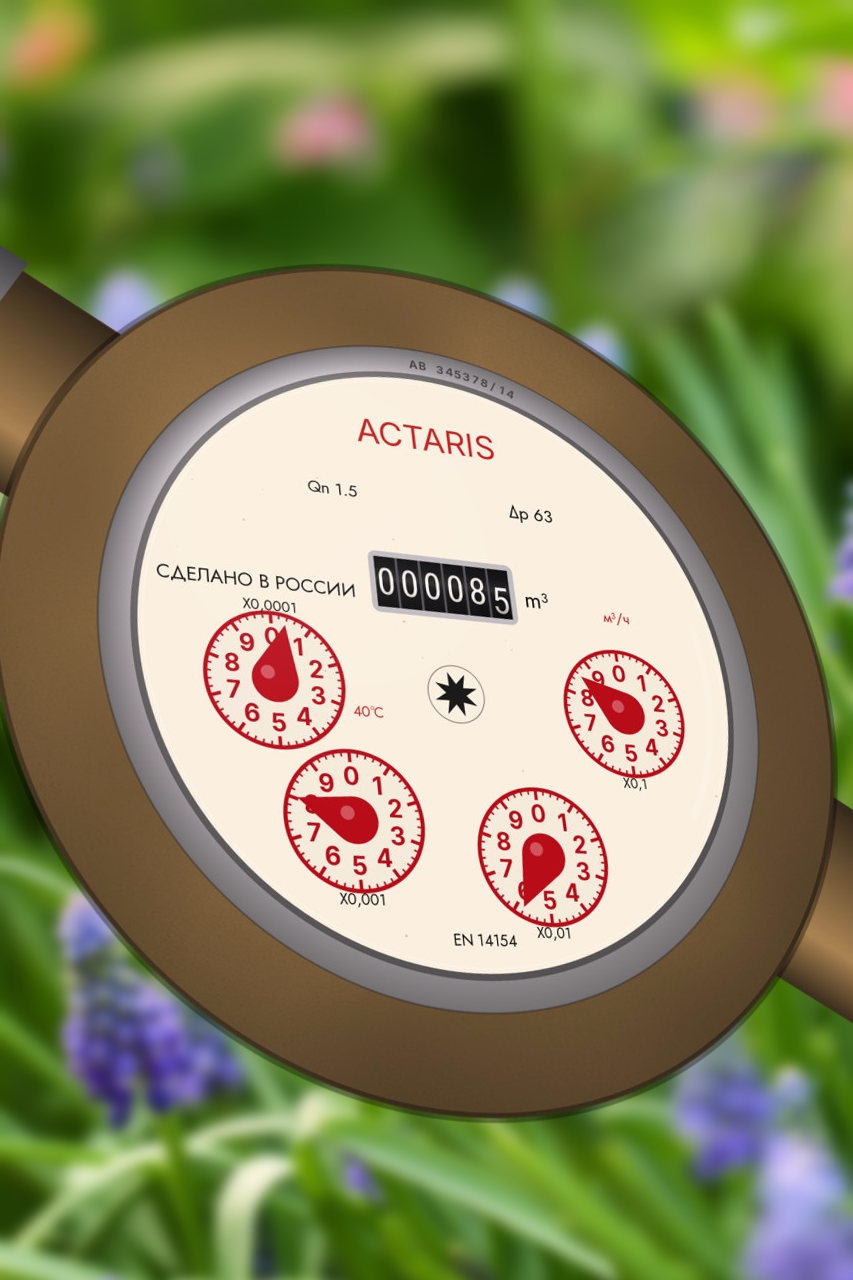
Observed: 84.8580 m³
